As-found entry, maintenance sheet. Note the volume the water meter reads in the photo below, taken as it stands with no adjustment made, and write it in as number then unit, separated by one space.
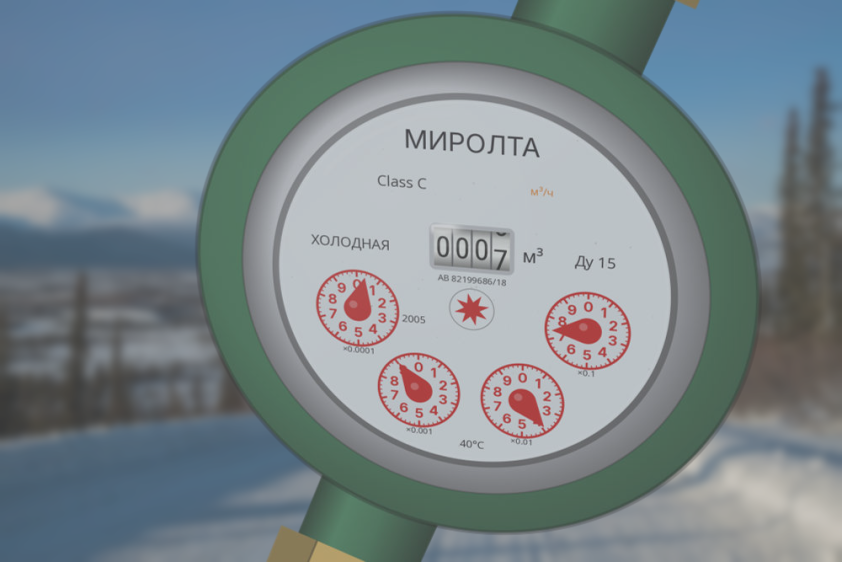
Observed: 6.7390 m³
